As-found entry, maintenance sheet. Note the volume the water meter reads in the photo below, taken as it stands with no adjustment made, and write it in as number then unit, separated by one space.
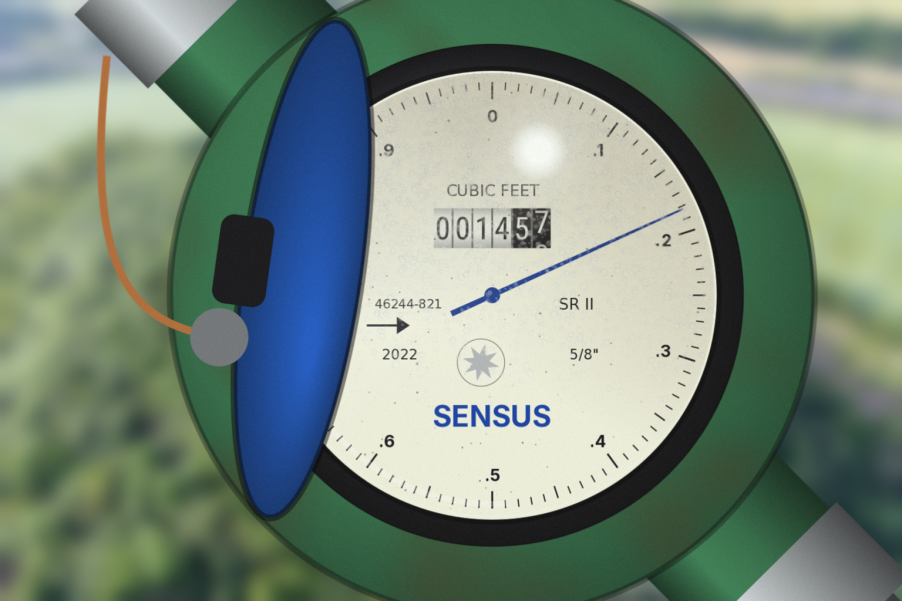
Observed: 1457.18 ft³
